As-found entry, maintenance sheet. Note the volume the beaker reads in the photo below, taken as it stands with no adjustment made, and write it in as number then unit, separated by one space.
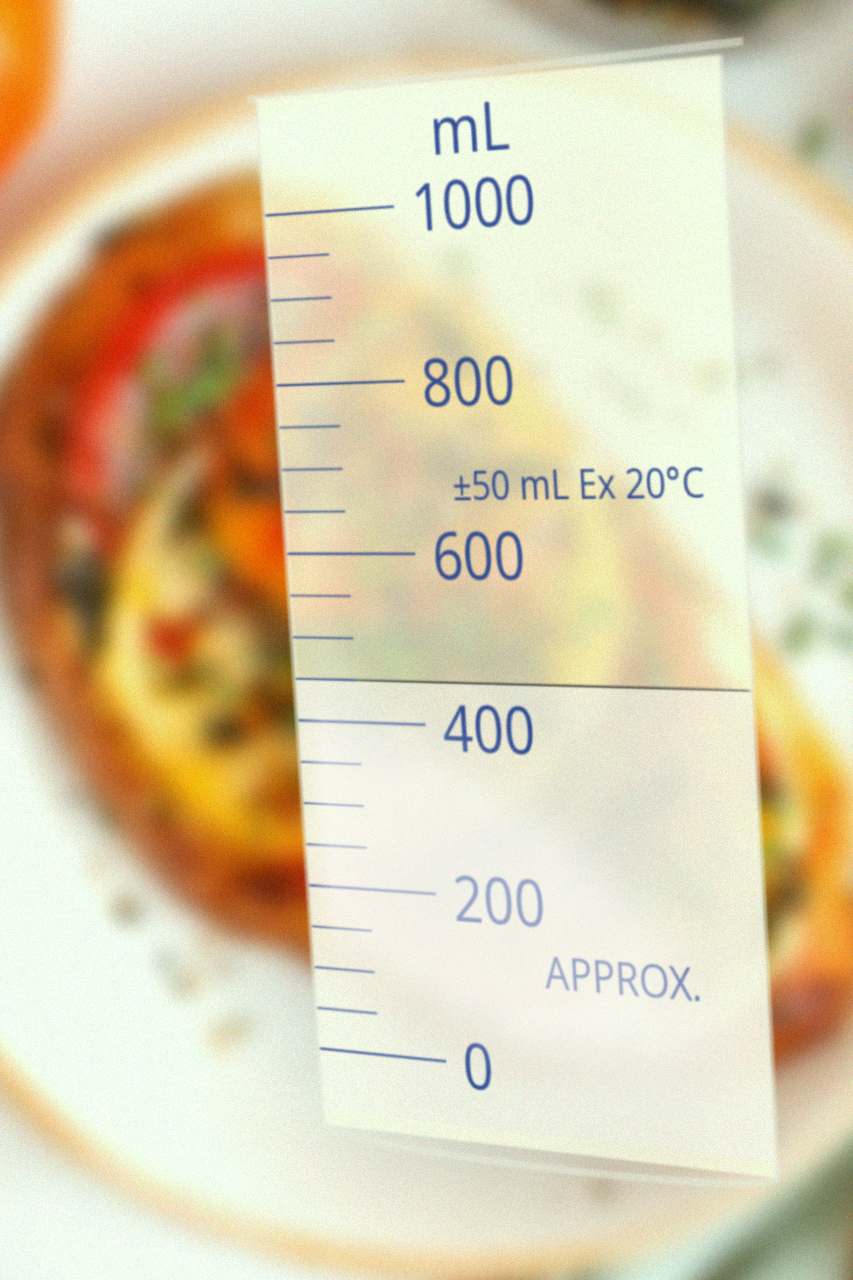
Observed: 450 mL
